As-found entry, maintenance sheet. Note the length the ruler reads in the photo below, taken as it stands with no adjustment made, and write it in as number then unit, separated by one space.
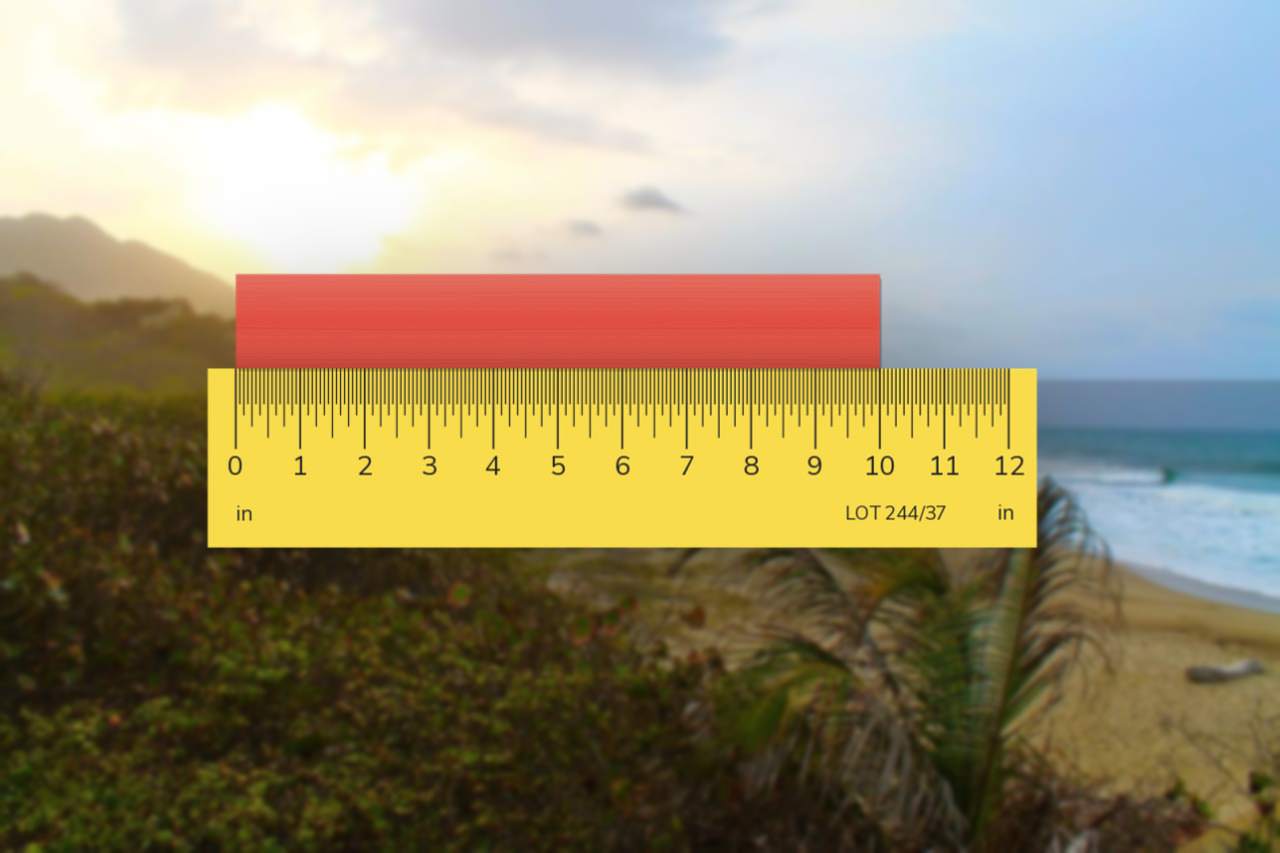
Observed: 10 in
